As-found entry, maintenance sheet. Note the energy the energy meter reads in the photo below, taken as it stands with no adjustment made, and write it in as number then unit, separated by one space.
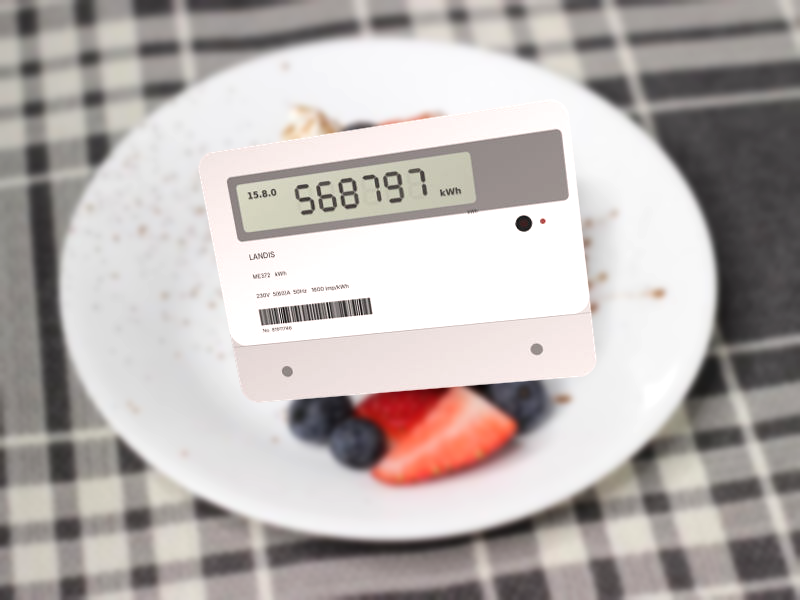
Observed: 568797 kWh
